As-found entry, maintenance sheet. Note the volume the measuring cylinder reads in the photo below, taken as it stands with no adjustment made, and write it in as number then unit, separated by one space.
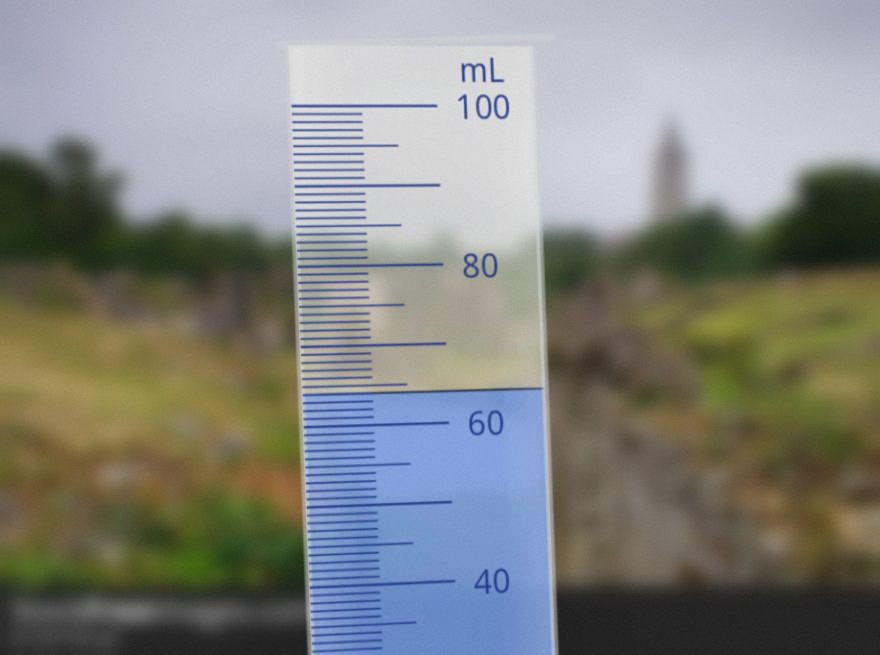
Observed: 64 mL
